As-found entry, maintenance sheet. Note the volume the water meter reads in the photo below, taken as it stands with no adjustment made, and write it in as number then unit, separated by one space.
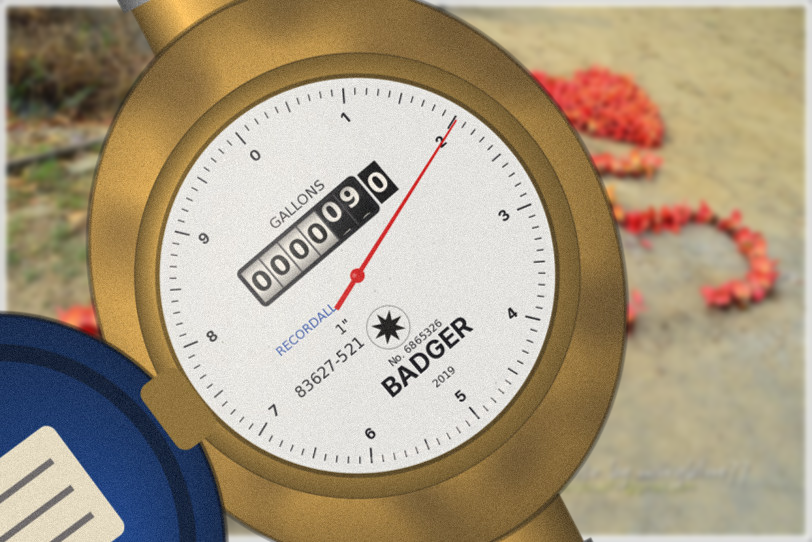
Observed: 92.0 gal
